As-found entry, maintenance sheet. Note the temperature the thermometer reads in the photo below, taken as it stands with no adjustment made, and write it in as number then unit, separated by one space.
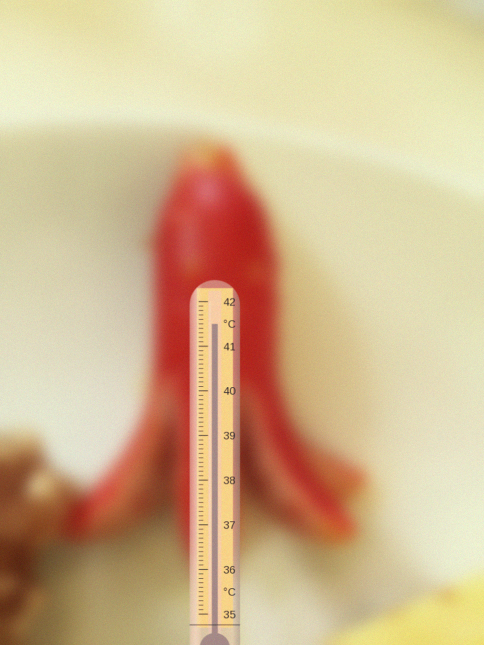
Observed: 41.5 °C
